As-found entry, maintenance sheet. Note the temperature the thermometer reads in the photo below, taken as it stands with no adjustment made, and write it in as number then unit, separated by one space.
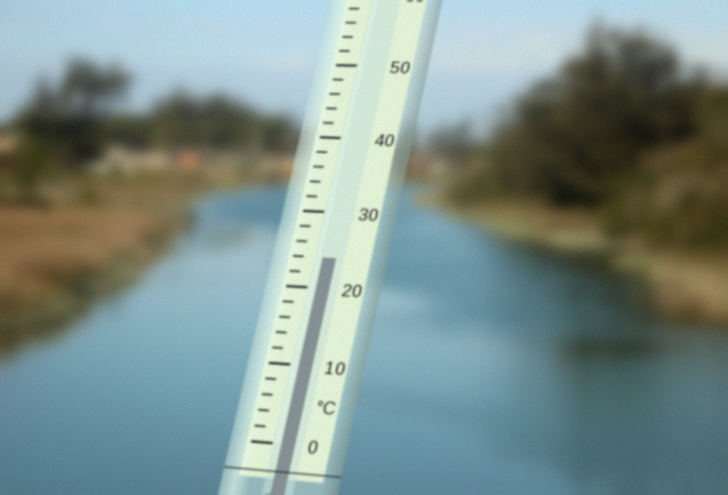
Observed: 24 °C
